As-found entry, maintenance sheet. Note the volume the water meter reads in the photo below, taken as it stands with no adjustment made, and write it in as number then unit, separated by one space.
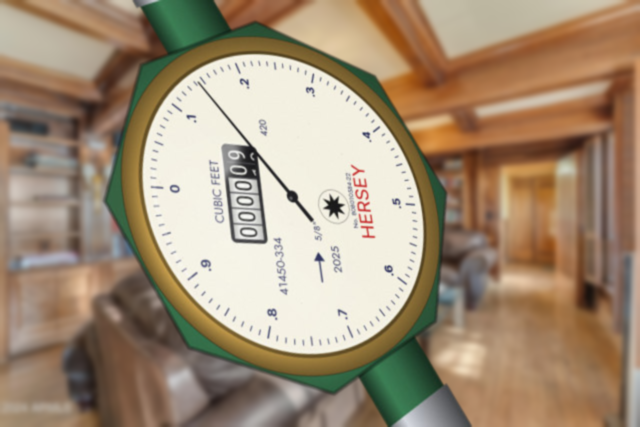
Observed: 9.14 ft³
